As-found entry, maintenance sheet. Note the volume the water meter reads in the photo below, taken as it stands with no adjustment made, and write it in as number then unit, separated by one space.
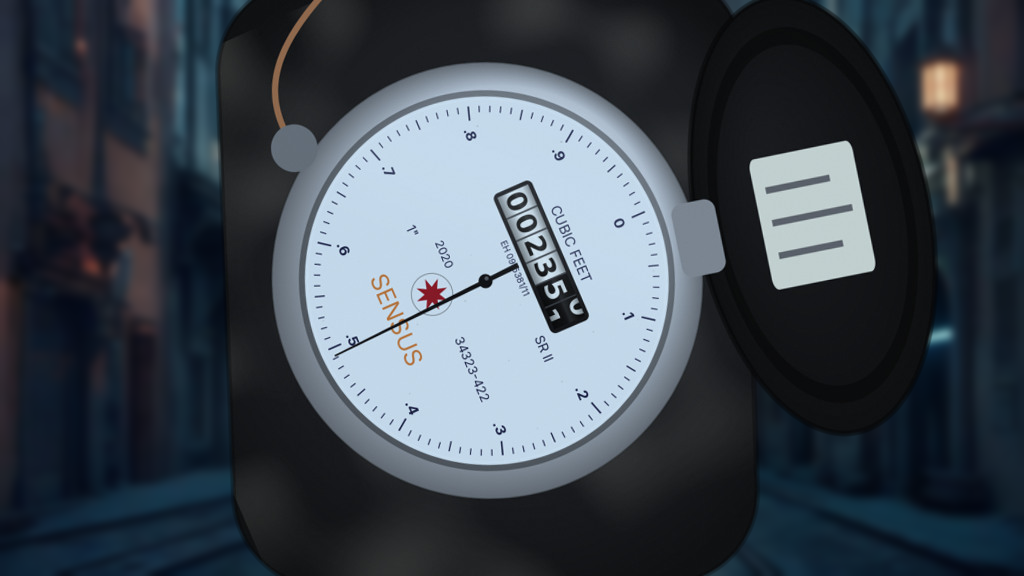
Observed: 2350.49 ft³
